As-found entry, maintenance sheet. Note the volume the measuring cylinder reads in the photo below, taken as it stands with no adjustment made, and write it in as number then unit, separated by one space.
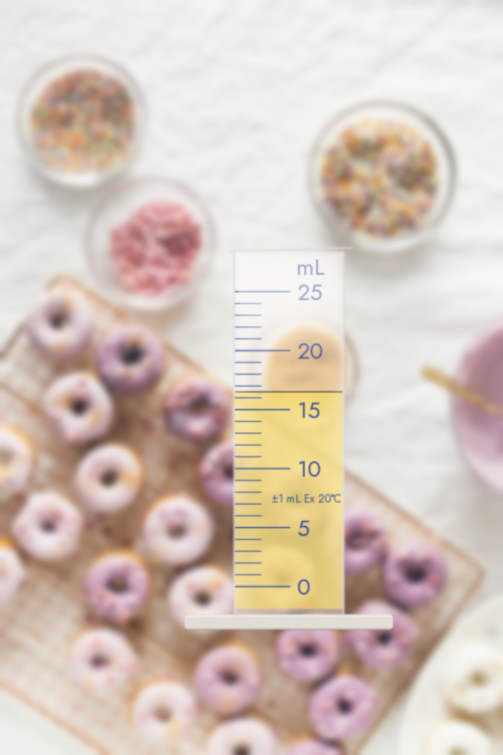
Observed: 16.5 mL
